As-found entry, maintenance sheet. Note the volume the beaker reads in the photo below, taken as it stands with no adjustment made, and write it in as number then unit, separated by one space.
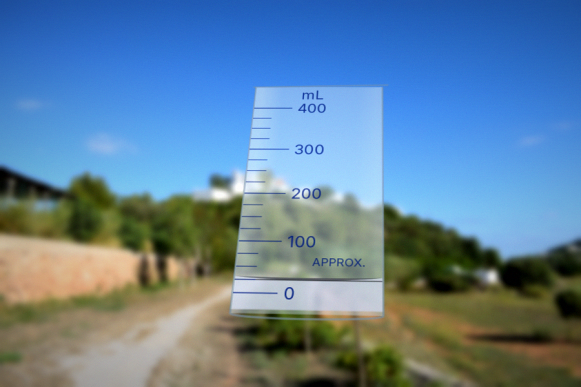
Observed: 25 mL
